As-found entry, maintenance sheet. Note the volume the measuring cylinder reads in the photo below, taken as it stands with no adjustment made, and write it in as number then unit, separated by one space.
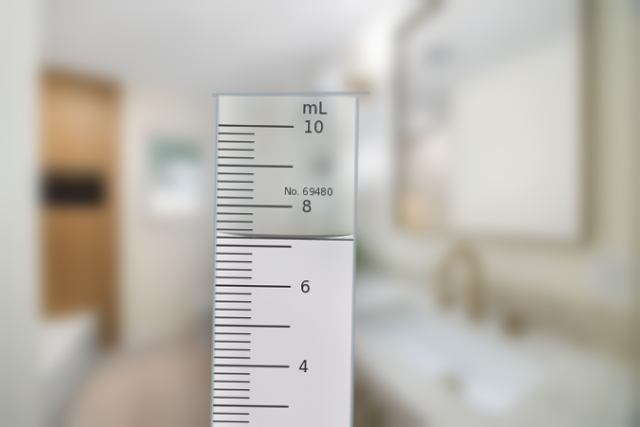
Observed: 7.2 mL
